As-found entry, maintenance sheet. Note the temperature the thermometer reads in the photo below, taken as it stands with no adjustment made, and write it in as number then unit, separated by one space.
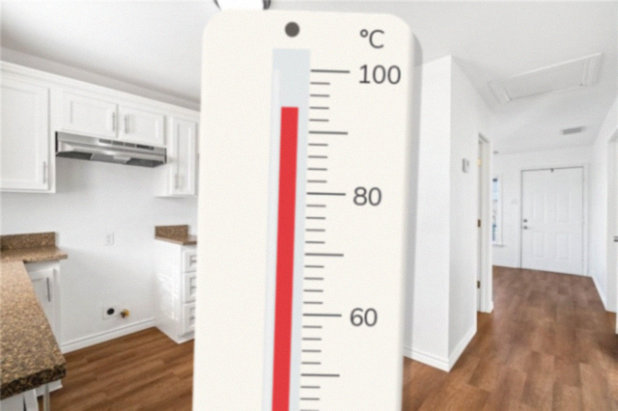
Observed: 94 °C
